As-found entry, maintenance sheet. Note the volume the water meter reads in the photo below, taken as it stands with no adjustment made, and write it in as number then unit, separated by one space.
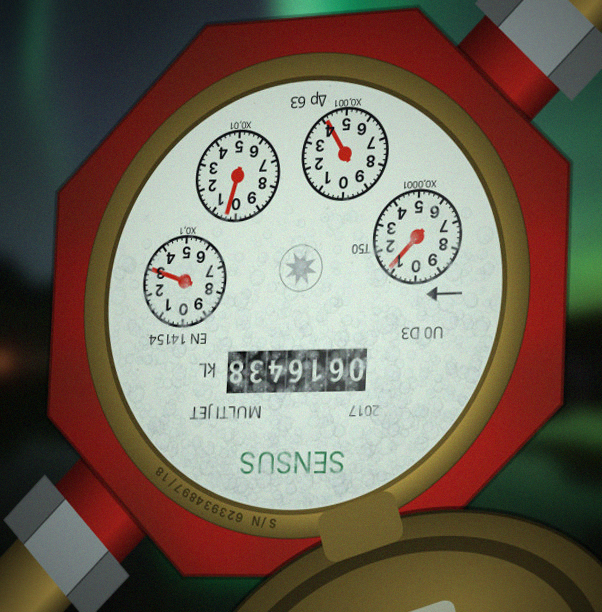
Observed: 616438.3041 kL
